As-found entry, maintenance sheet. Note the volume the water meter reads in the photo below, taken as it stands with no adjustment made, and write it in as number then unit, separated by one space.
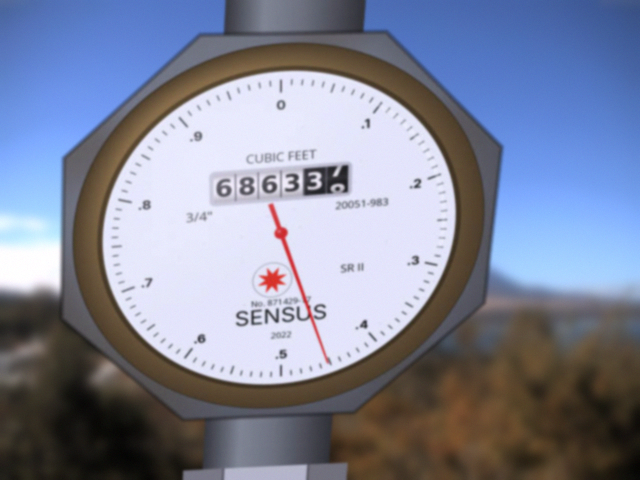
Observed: 686337.45 ft³
